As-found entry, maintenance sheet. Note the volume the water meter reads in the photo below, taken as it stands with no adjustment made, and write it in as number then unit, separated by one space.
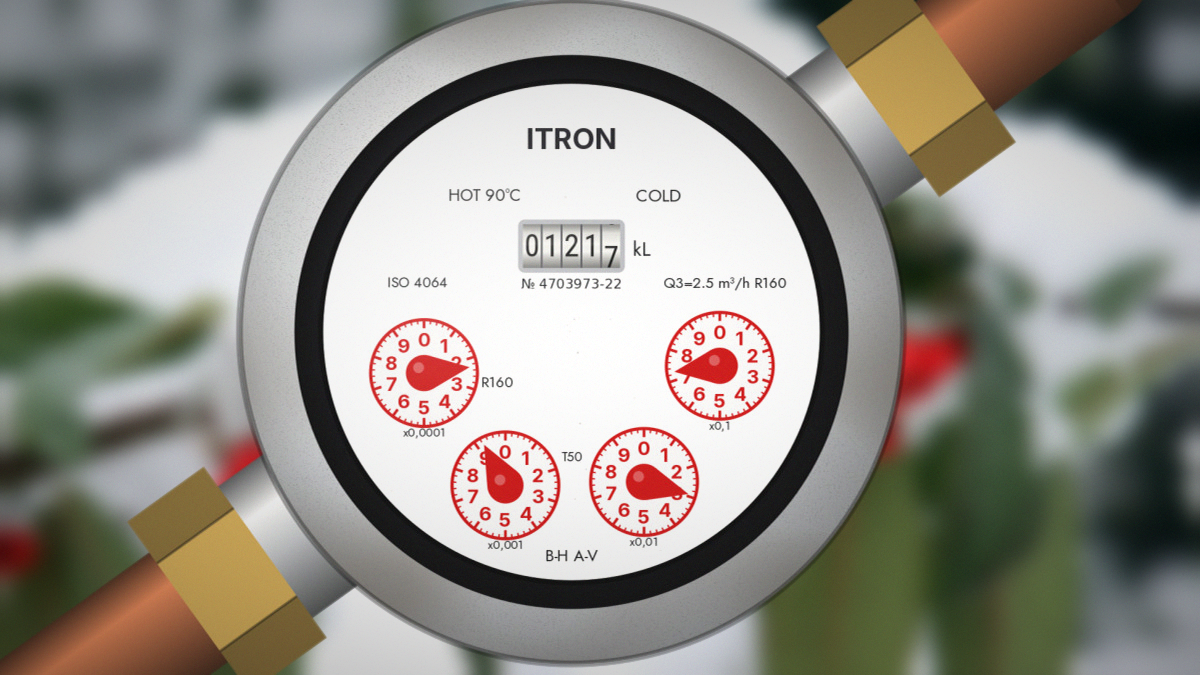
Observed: 1216.7292 kL
